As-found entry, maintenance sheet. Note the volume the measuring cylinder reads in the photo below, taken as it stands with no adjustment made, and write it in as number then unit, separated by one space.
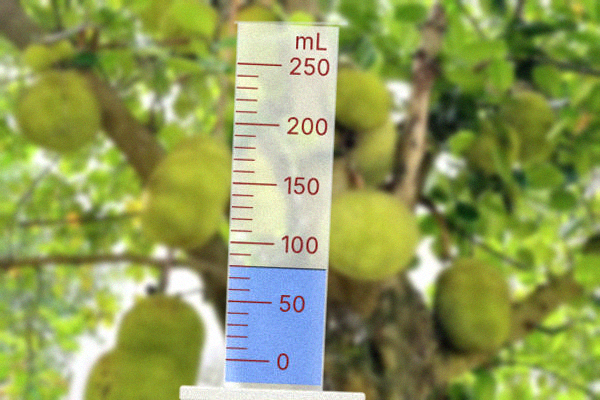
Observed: 80 mL
